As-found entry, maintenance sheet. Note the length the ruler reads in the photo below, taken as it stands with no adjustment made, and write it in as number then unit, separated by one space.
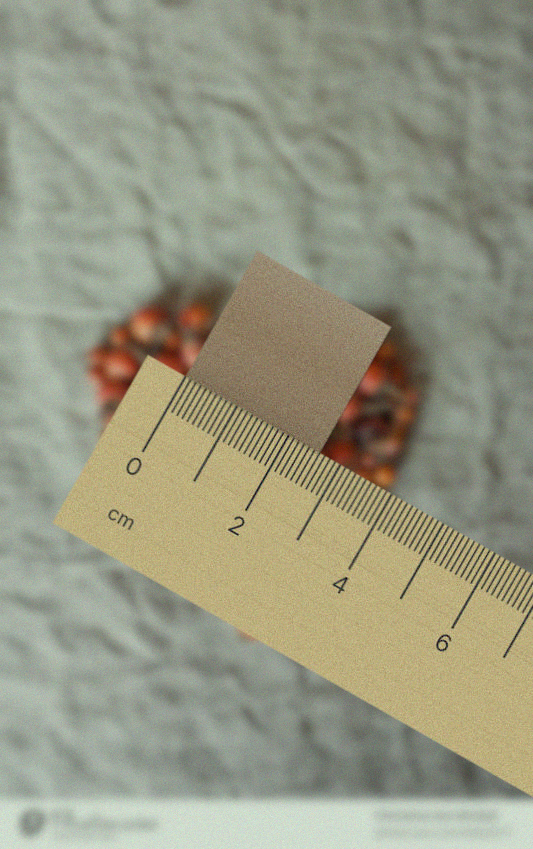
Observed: 2.6 cm
